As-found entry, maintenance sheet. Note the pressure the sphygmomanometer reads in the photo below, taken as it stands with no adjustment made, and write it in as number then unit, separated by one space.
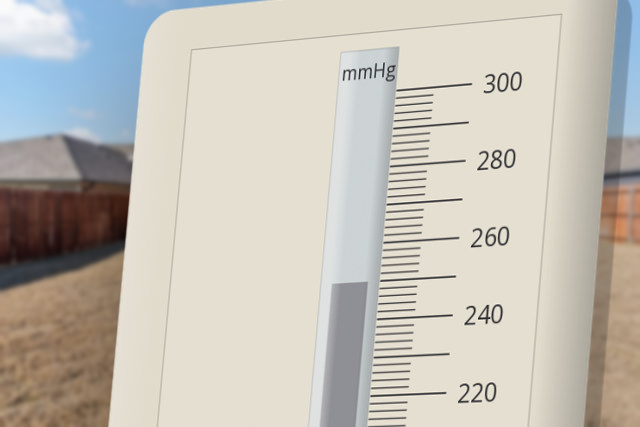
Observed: 250 mmHg
